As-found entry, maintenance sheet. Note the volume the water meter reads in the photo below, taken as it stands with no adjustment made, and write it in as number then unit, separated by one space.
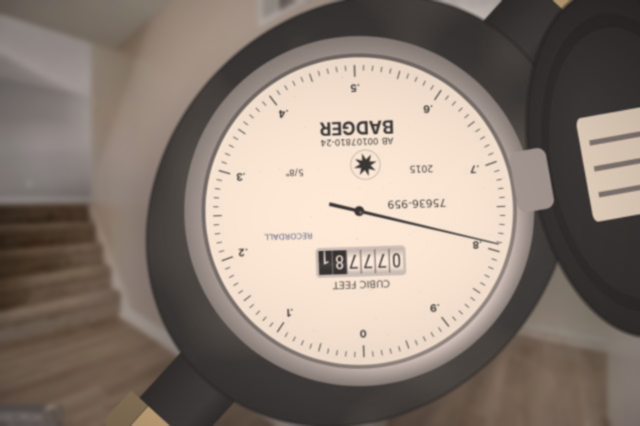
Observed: 77780.79 ft³
